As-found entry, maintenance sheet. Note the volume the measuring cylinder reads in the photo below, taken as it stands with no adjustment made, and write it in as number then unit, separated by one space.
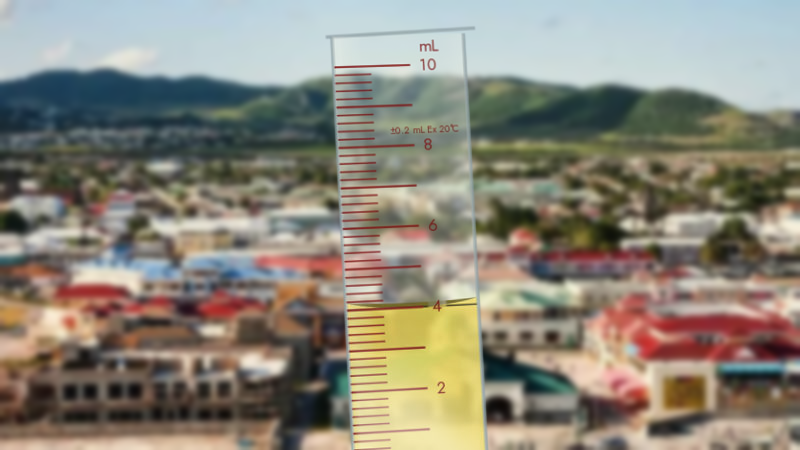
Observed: 4 mL
